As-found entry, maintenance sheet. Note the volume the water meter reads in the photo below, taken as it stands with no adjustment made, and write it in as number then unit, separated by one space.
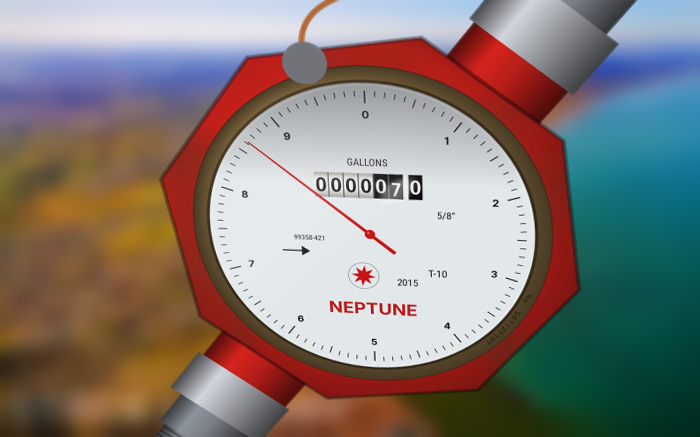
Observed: 68.6 gal
